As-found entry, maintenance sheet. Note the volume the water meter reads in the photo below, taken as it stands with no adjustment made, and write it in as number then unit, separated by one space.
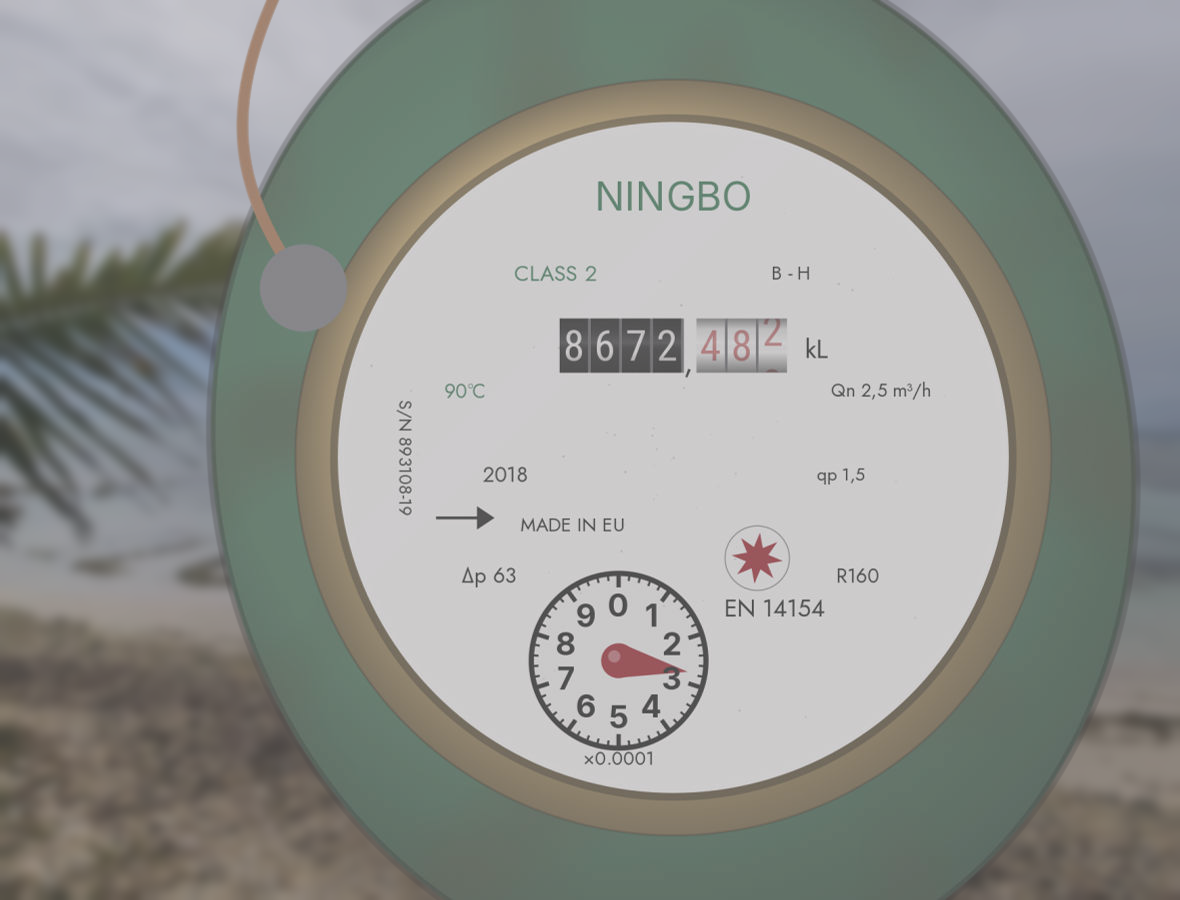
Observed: 8672.4822 kL
